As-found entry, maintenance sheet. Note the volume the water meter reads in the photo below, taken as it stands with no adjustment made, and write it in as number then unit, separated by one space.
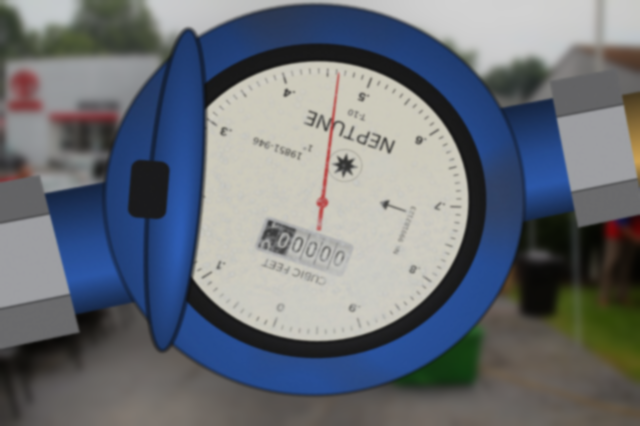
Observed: 0.46 ft³
